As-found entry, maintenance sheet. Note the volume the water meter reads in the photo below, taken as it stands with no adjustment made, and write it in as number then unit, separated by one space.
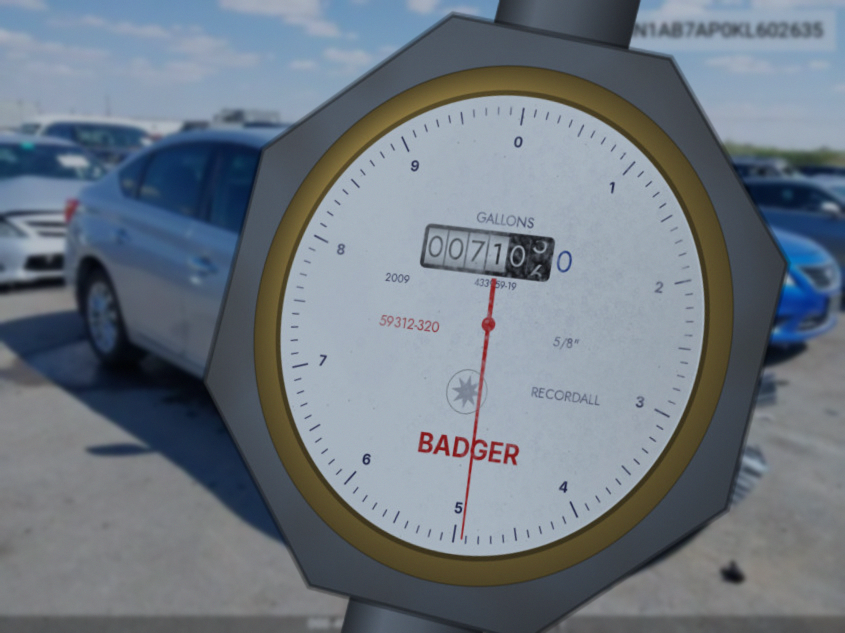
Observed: 71054.9 gal
